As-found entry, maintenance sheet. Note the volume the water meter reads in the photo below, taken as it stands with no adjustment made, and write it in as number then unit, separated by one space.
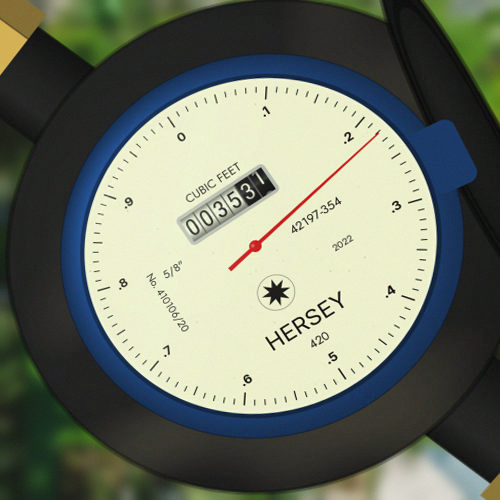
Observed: 3531.22 ft³
